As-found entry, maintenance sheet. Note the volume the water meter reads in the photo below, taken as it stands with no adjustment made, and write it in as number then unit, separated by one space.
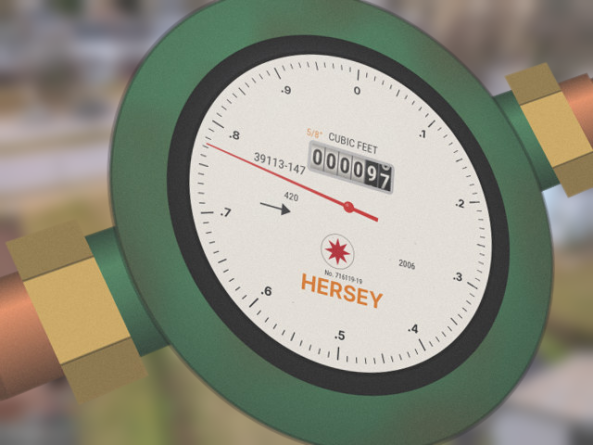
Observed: 96.77 ft³
